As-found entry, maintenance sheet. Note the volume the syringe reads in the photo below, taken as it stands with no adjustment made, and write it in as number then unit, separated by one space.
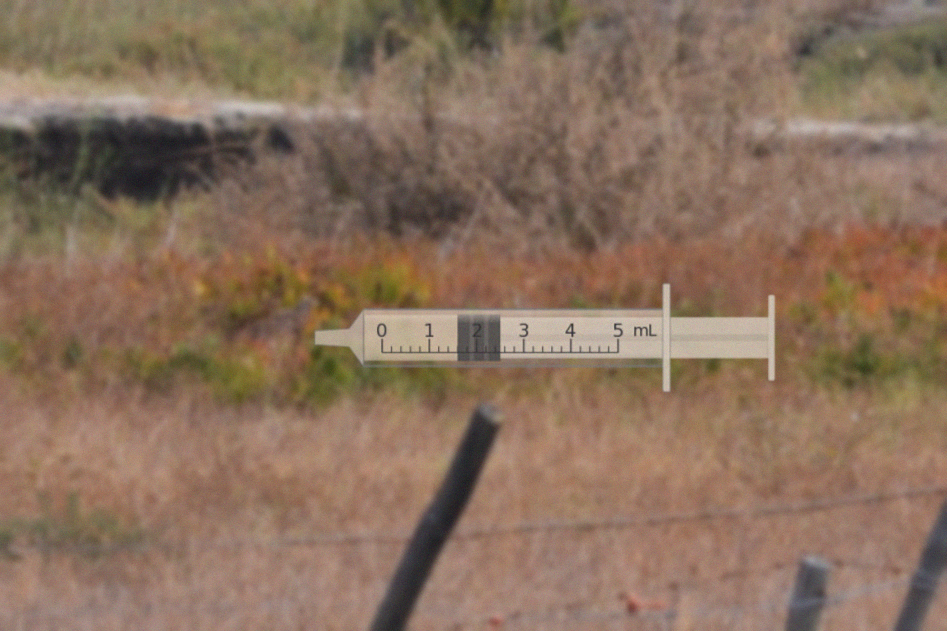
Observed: 1.6 mL
